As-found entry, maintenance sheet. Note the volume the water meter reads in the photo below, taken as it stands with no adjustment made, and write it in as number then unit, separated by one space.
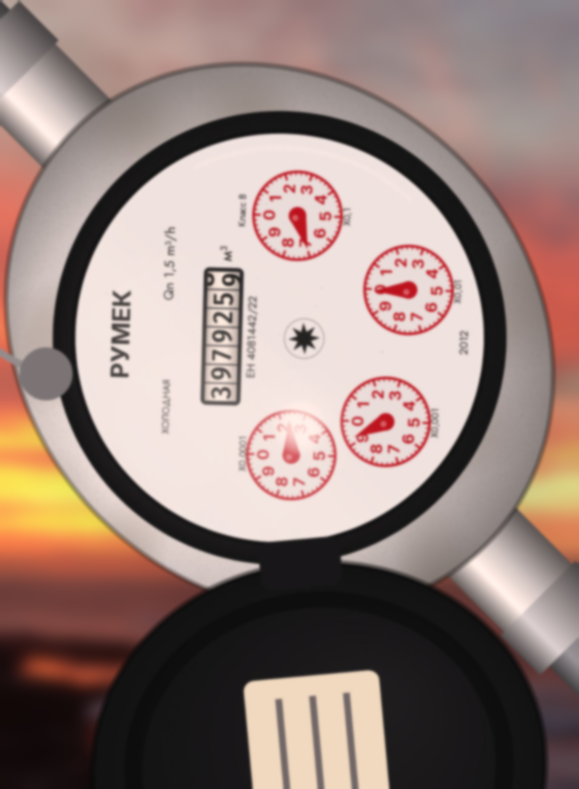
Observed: 3979258.6992 m³
